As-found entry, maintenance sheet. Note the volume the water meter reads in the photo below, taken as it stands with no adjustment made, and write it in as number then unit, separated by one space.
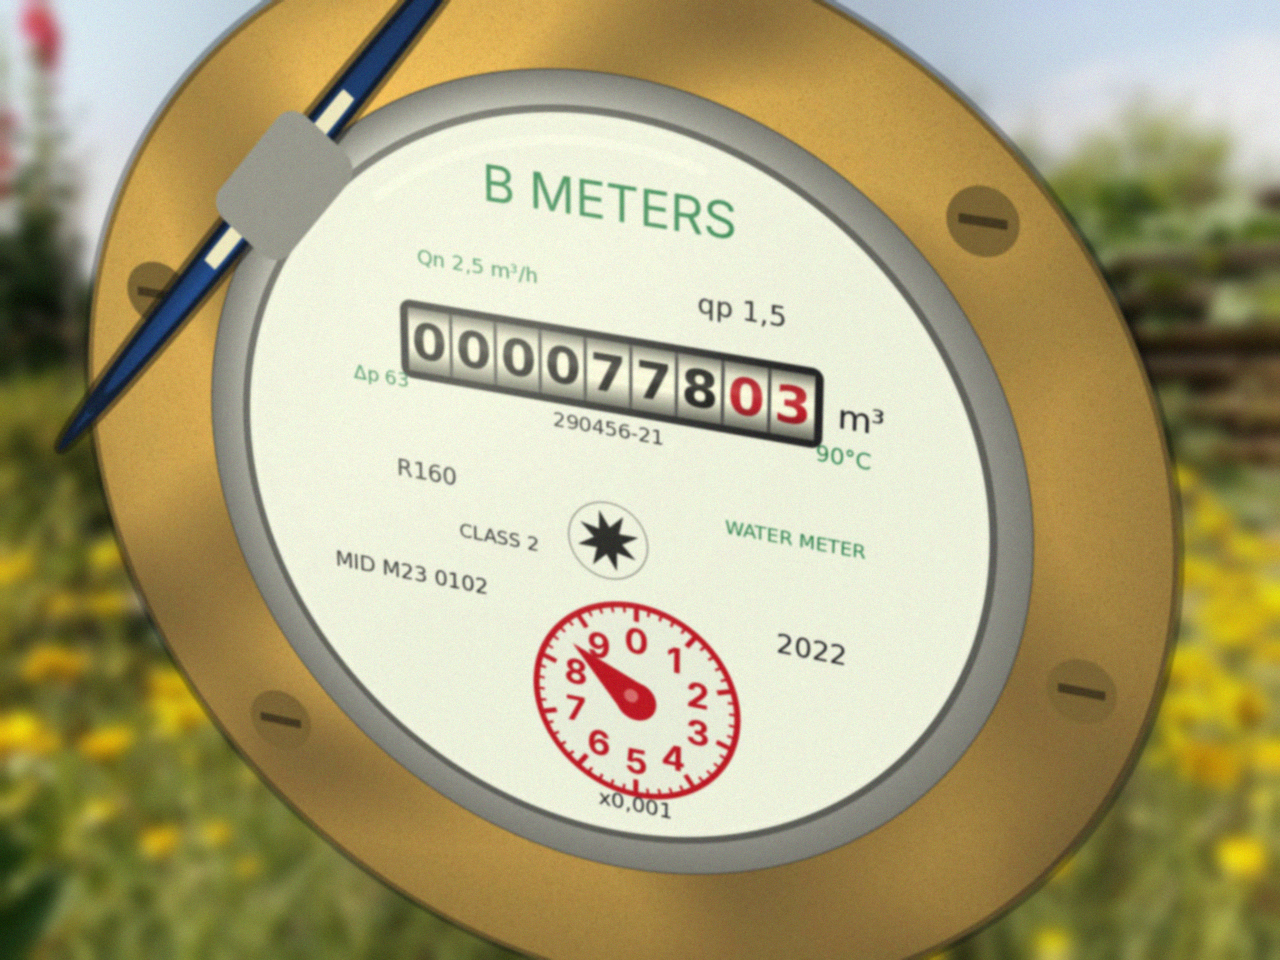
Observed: 778.038 m³
